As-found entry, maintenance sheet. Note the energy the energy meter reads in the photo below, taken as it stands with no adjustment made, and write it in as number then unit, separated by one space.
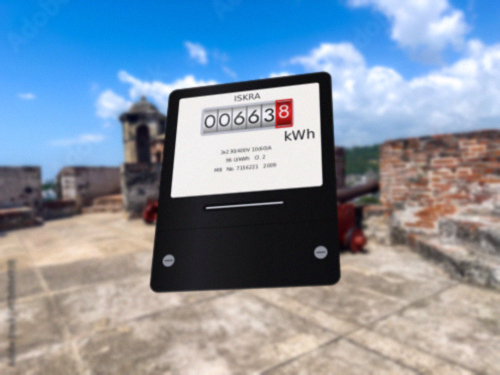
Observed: 663.8 kWh
